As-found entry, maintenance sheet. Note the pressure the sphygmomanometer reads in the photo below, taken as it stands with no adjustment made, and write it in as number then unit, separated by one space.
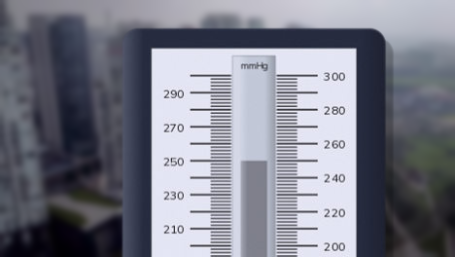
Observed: 250 mmHg
